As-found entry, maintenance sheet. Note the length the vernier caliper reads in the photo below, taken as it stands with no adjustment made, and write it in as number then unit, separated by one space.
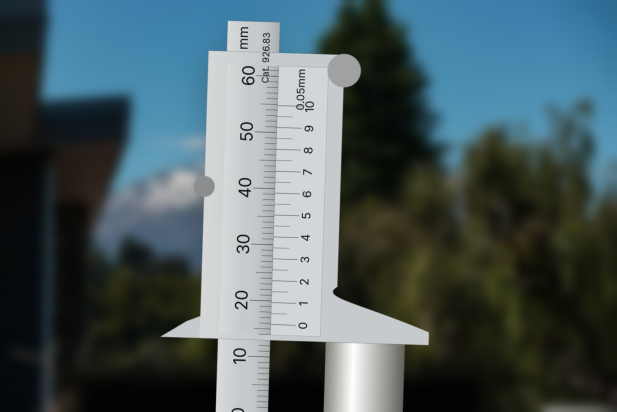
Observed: 15.8 mm
